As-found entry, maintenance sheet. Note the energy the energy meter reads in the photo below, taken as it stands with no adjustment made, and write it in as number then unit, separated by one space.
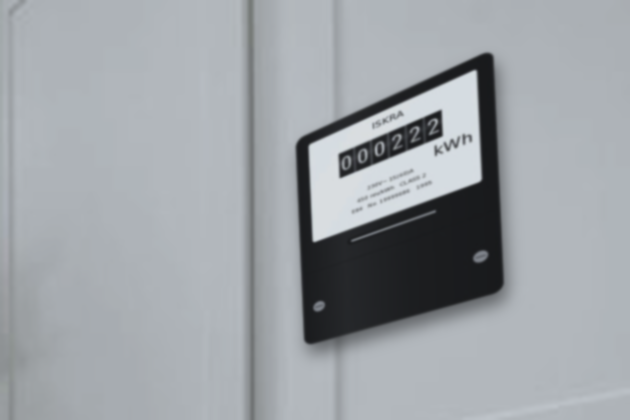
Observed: 222 kWh
